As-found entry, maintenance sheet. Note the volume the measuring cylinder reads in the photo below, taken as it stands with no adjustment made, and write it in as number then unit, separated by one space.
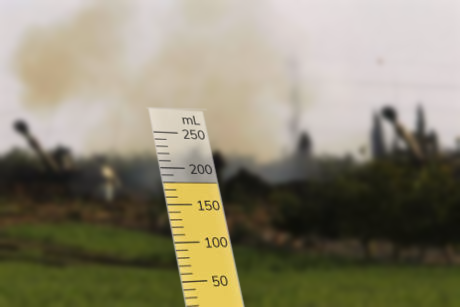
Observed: 180 mL
